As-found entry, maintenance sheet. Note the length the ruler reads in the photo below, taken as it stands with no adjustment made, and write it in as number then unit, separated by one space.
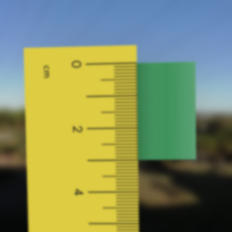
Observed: 3 cm
